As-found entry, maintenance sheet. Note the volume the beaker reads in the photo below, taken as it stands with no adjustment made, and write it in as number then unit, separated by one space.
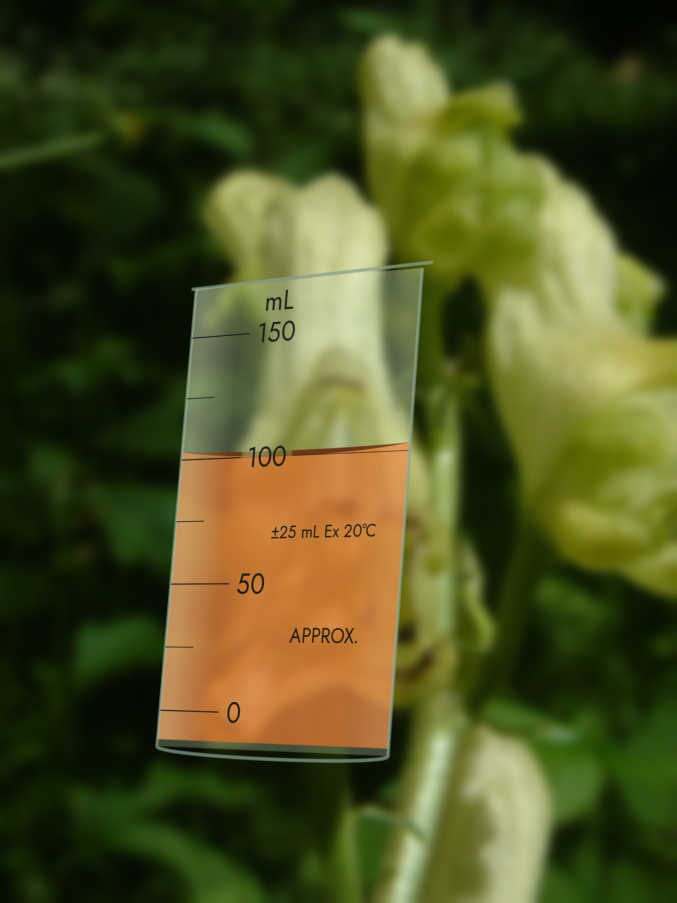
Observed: 100 mL
